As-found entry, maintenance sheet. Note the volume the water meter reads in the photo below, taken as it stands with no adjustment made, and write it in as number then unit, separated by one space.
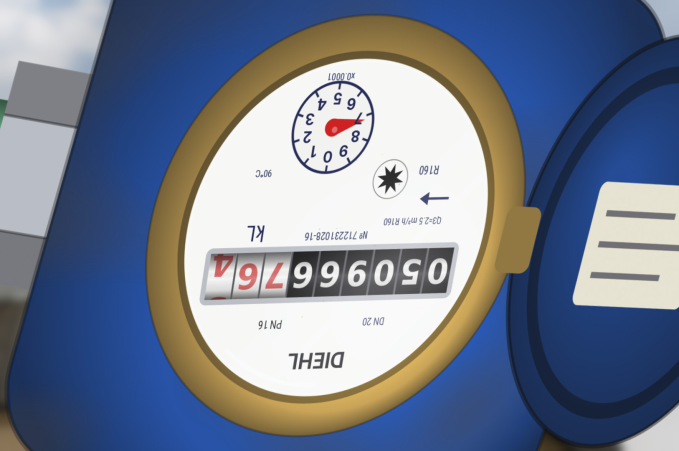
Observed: 50966.7637 kL
